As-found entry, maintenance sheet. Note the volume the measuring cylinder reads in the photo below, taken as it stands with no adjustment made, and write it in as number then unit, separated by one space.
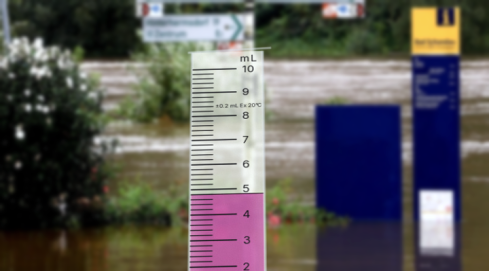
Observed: 4.8 mL
